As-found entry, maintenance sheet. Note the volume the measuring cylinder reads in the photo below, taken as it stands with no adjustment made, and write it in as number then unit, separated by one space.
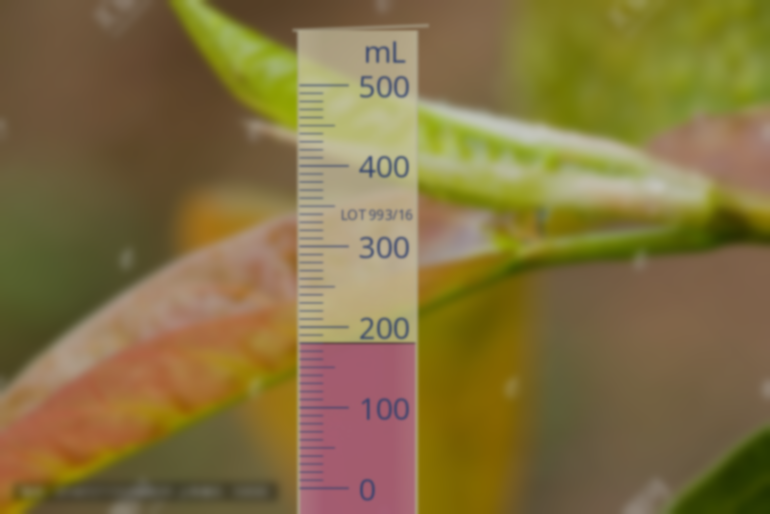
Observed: 180 mL
